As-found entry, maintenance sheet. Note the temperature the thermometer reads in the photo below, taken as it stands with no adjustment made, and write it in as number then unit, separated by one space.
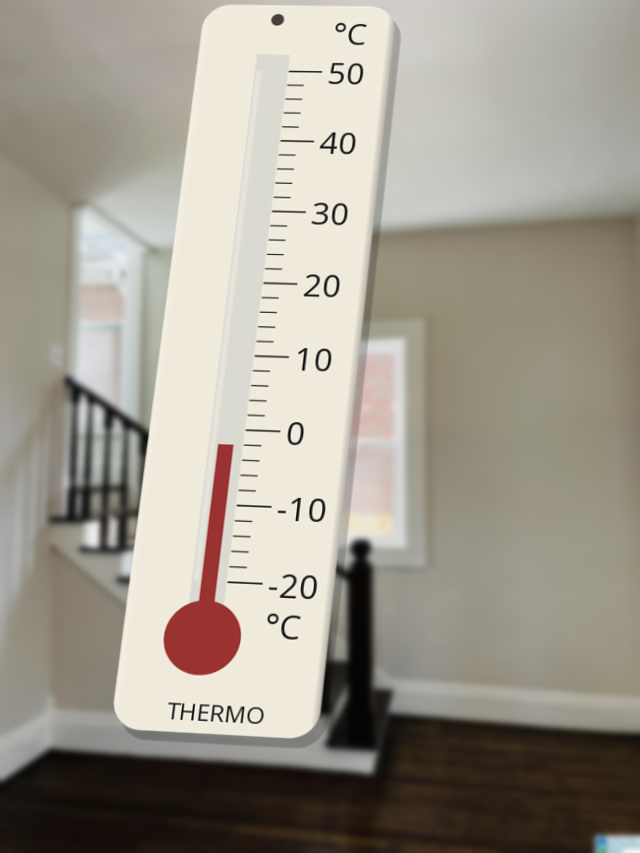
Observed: -2 °C
